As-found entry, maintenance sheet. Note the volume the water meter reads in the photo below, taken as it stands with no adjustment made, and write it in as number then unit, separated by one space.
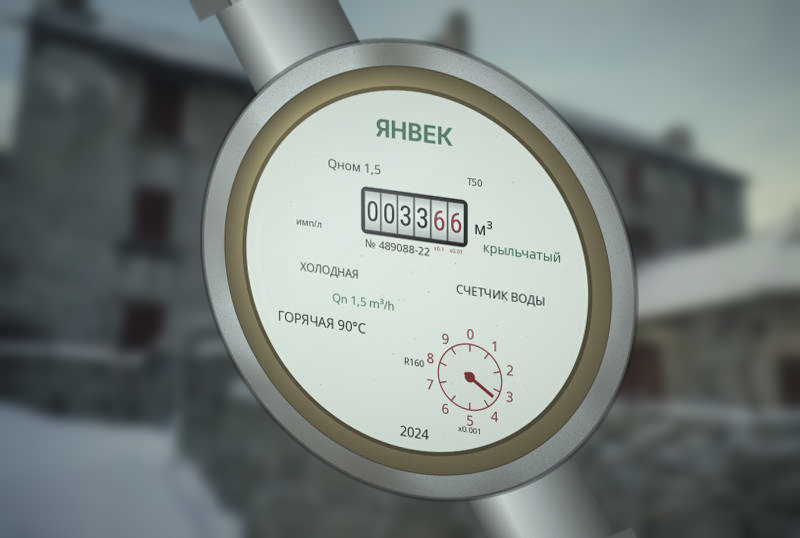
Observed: 33.663 m³
